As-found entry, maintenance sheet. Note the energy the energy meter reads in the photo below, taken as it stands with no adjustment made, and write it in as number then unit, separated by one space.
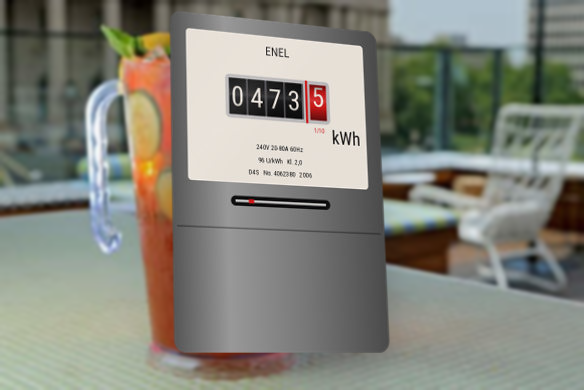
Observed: 473.5 kWh
